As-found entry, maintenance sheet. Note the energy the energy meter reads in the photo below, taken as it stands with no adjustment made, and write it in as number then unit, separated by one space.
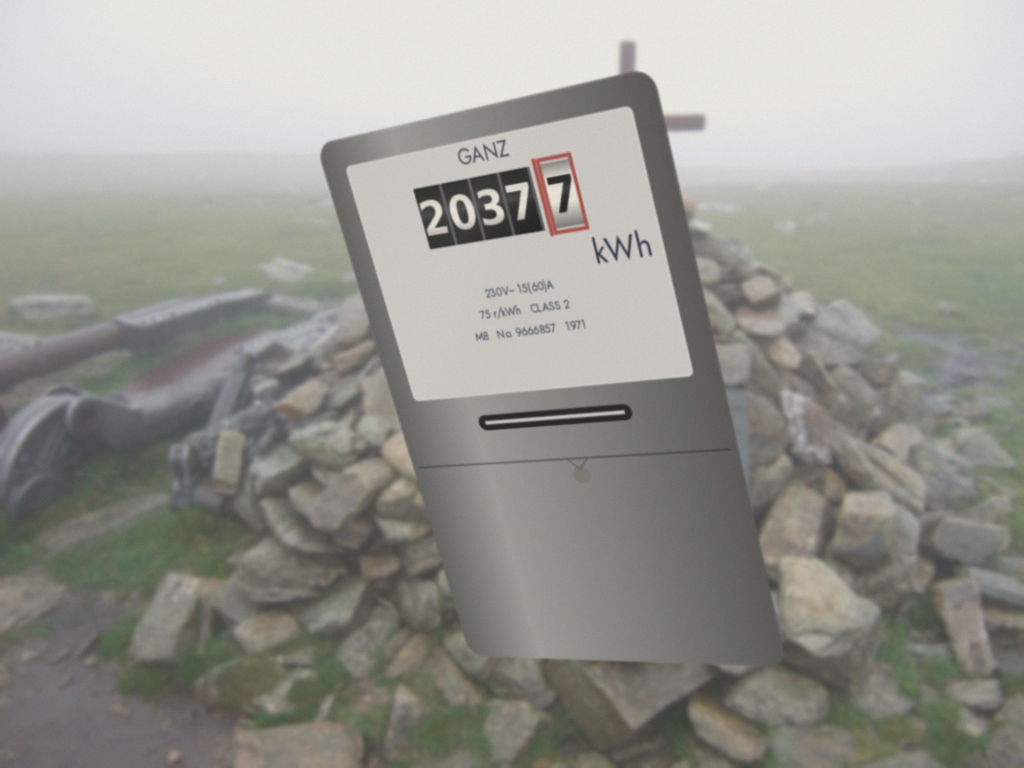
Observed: 2037.7 kWh
